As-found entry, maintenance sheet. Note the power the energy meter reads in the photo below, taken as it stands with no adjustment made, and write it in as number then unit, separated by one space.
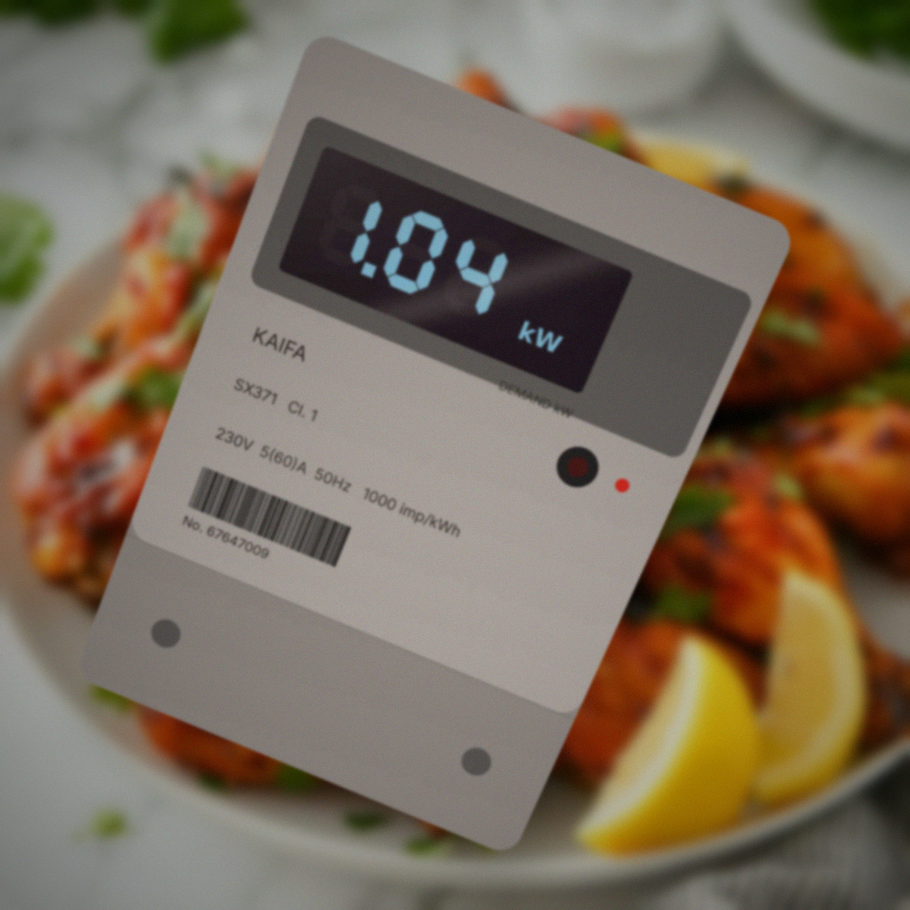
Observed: 1.04 kW
